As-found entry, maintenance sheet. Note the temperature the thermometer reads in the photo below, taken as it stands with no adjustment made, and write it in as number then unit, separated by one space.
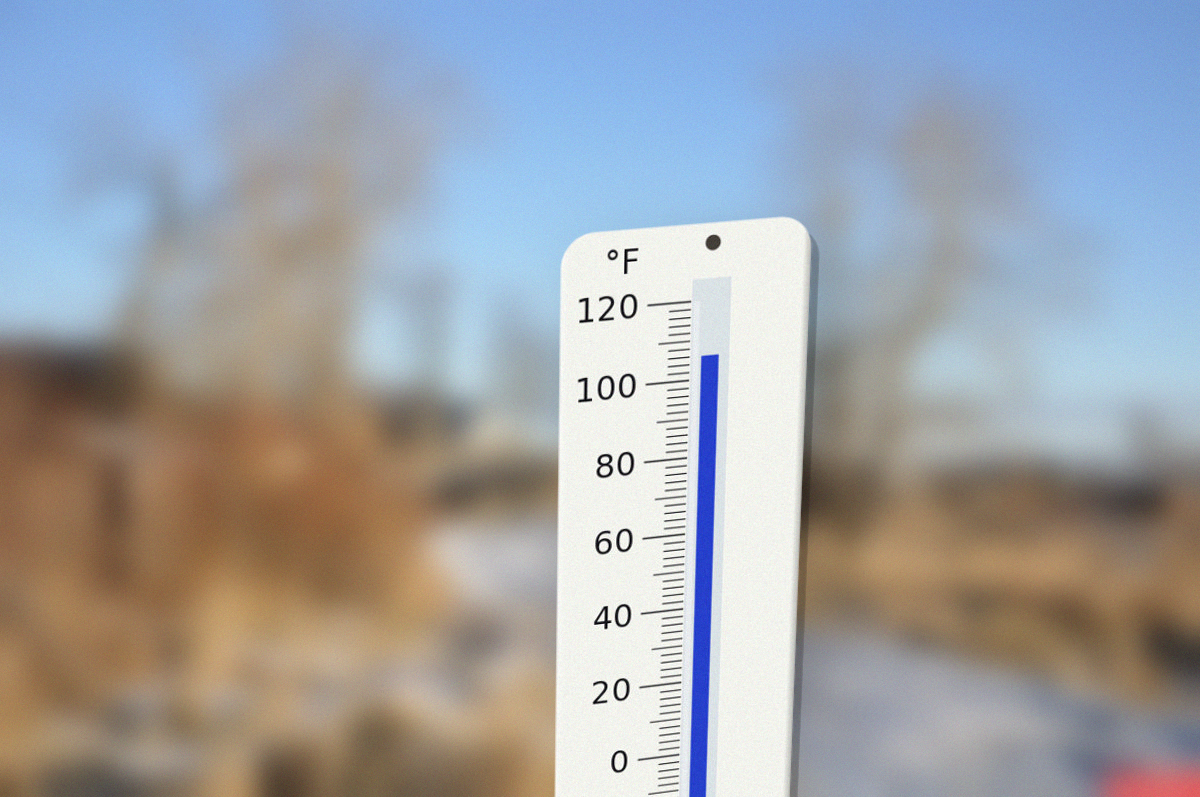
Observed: 106 °F
